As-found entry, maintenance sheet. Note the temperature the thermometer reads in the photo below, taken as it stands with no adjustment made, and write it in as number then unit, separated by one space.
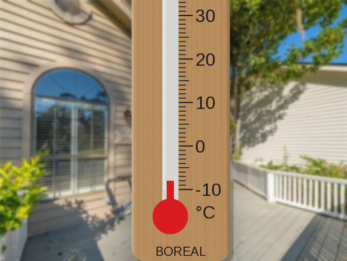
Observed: -8 °C
